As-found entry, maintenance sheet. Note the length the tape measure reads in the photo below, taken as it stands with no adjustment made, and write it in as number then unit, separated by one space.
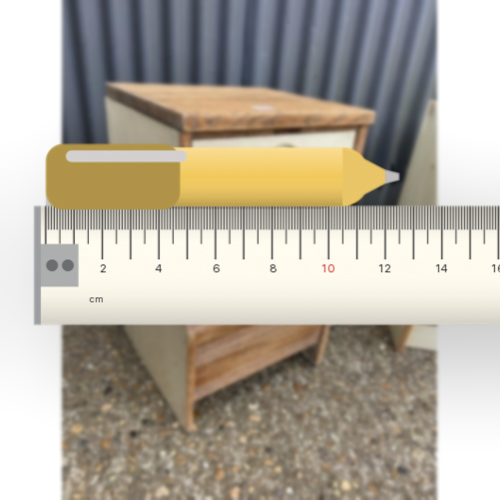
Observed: 12.5 cm
